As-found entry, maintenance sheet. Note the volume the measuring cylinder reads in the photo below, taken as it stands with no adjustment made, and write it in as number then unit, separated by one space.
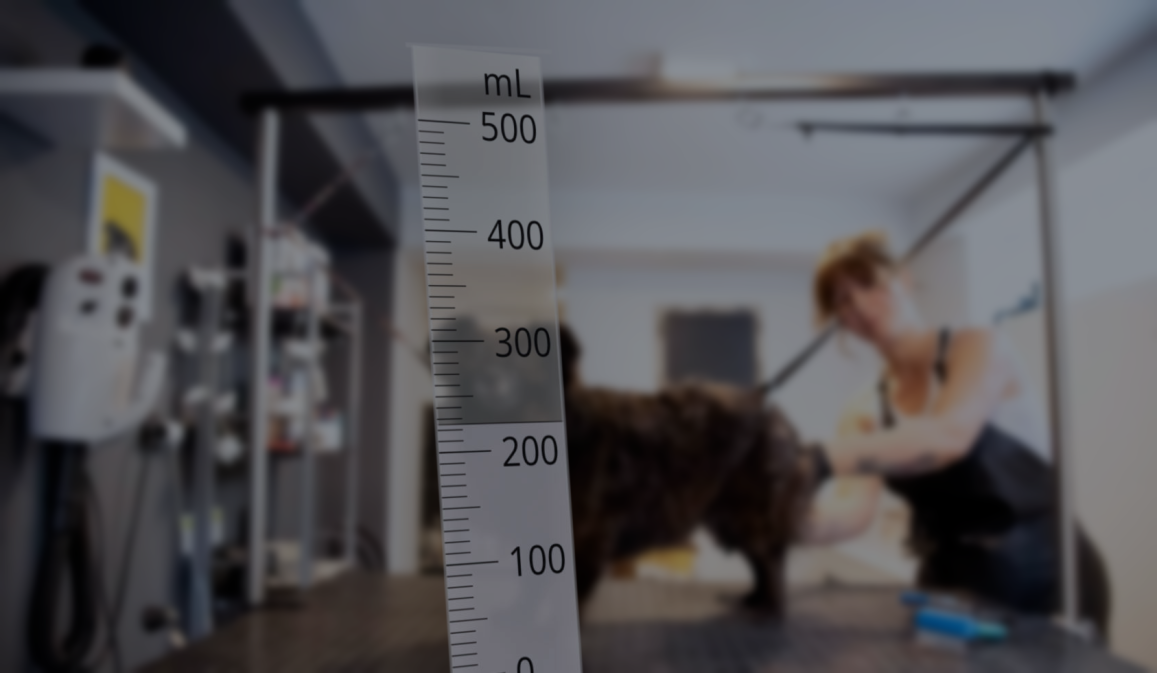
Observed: 225 mL
